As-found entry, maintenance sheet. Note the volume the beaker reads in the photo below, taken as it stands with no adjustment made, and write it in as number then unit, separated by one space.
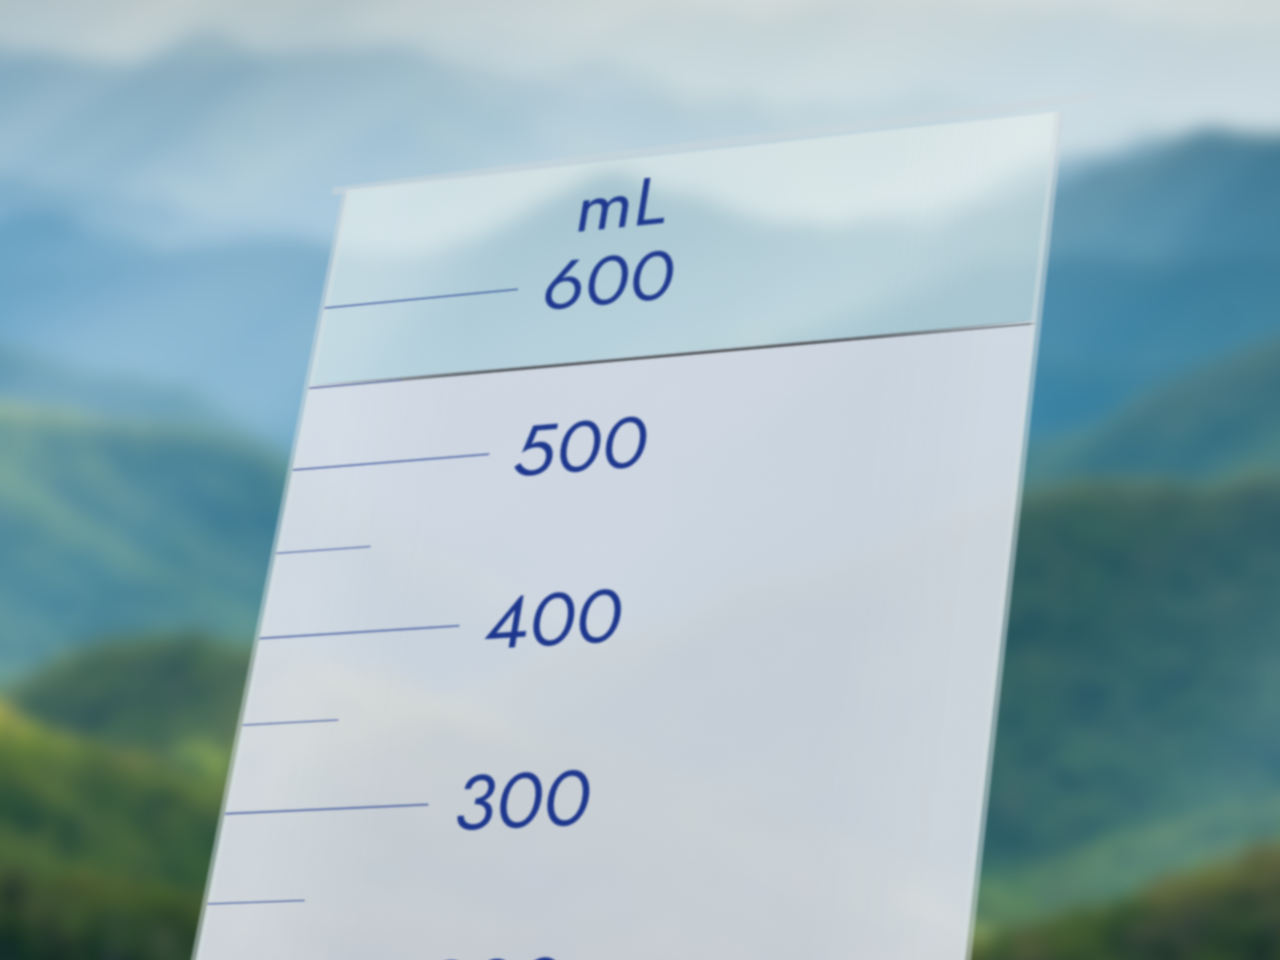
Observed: 550 mL
